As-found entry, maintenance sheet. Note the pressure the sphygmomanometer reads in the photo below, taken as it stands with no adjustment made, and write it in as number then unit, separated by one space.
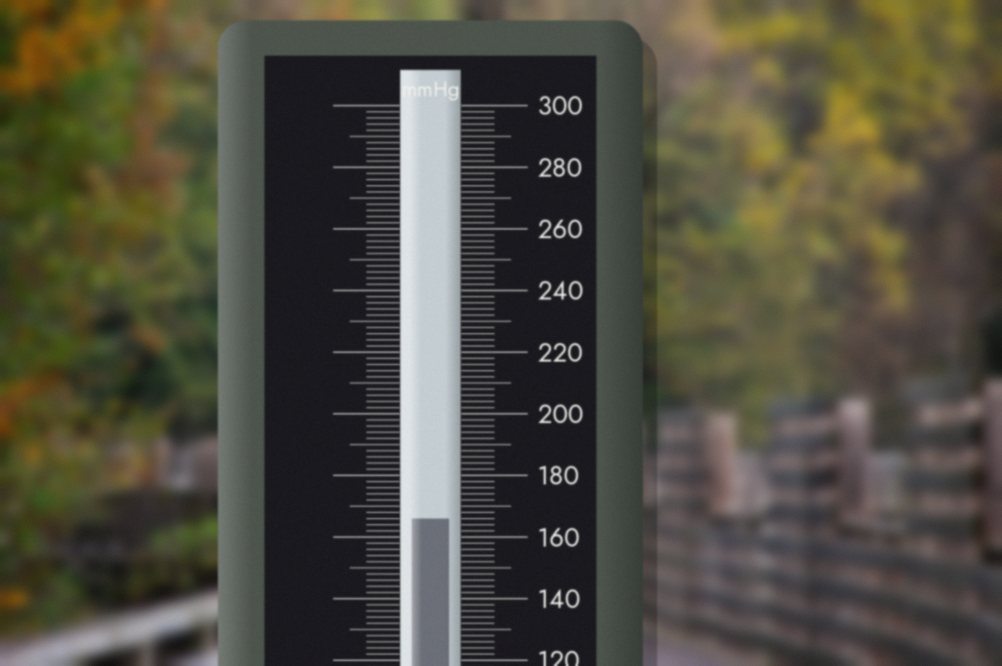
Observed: 166 mmHg
